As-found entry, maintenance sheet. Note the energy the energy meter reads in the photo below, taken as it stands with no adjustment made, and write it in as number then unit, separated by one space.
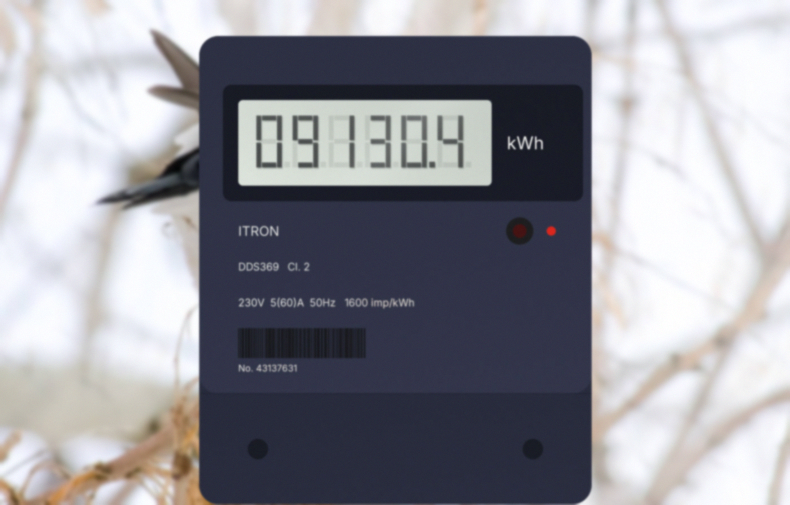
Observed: 9130.4 kWh
